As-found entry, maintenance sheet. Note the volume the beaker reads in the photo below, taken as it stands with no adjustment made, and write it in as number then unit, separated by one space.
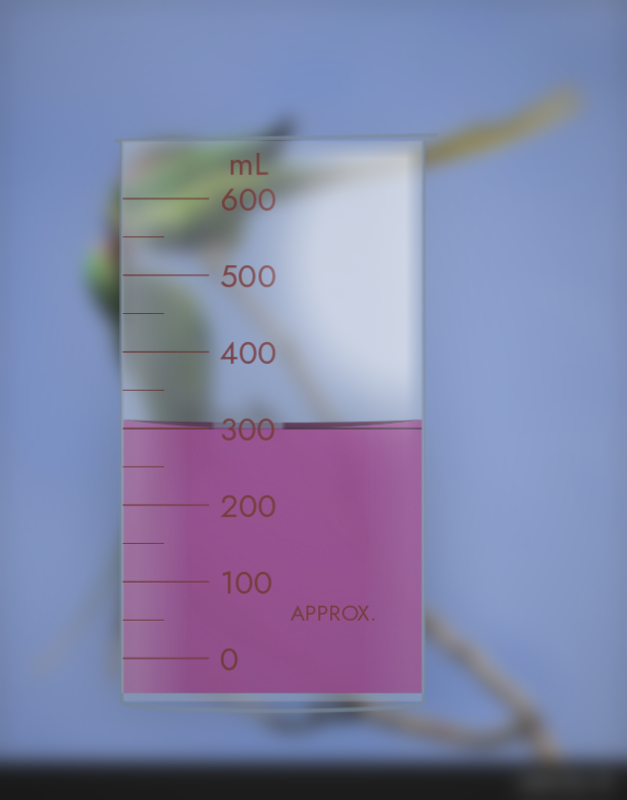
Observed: 300 mL
